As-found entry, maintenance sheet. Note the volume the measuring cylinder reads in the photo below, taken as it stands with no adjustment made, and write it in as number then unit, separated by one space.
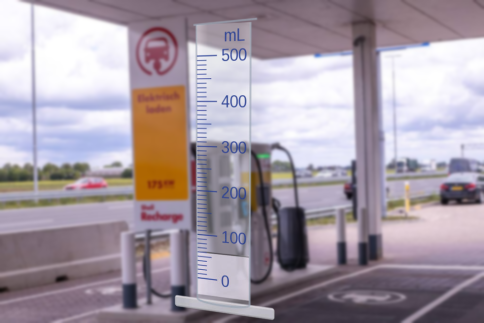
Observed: 60 mL
